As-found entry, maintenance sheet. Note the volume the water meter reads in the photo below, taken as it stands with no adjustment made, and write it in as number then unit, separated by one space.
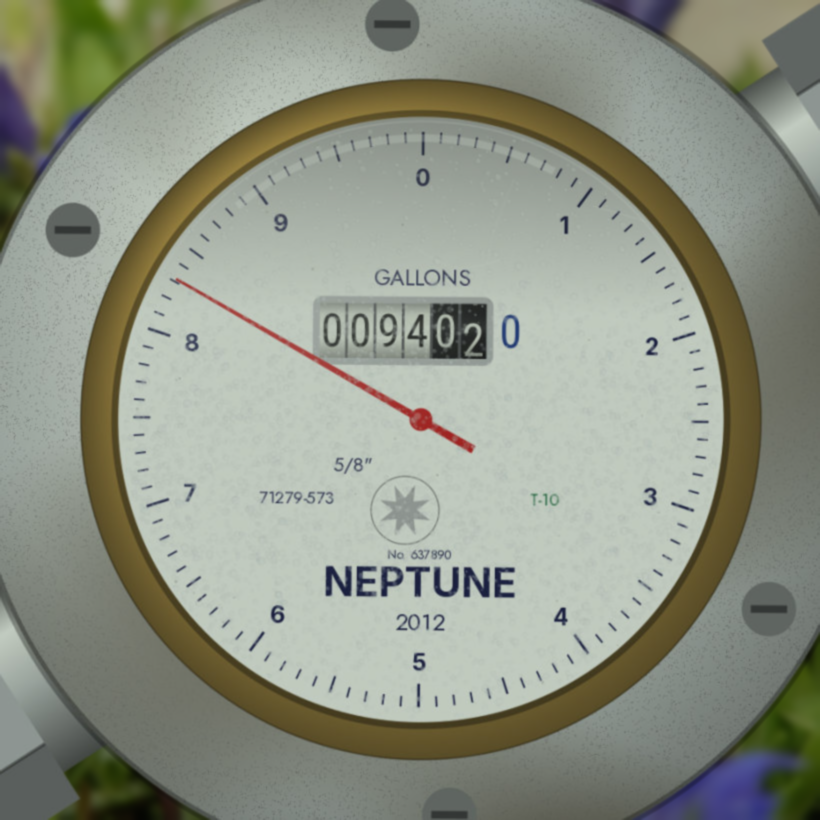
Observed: 94018.3 gal
